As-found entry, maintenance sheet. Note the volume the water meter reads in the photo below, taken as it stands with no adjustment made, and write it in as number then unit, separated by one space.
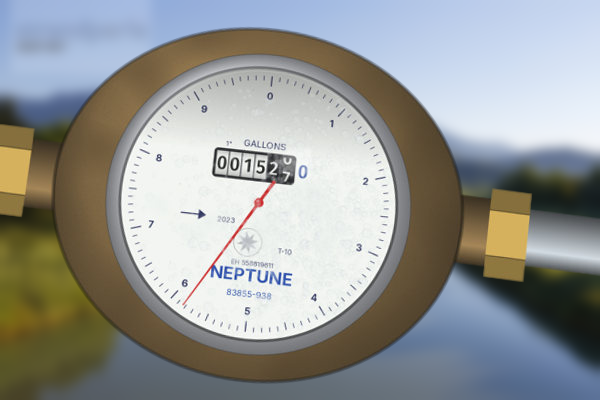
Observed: 15265.8 gal
